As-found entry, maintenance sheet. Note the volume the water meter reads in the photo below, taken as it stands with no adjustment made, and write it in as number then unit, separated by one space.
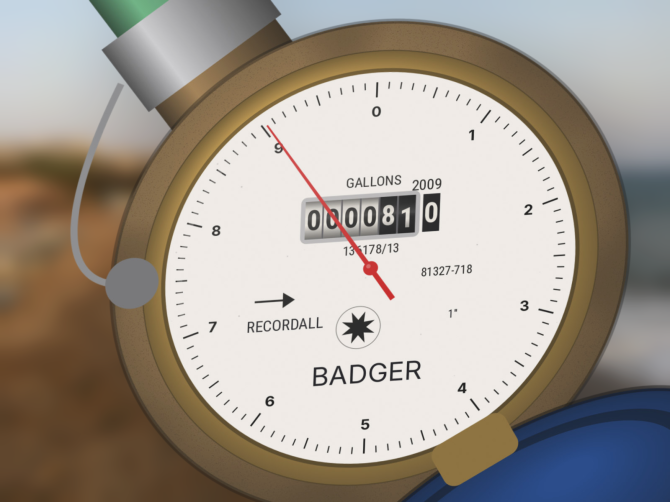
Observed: 809.0 gal
